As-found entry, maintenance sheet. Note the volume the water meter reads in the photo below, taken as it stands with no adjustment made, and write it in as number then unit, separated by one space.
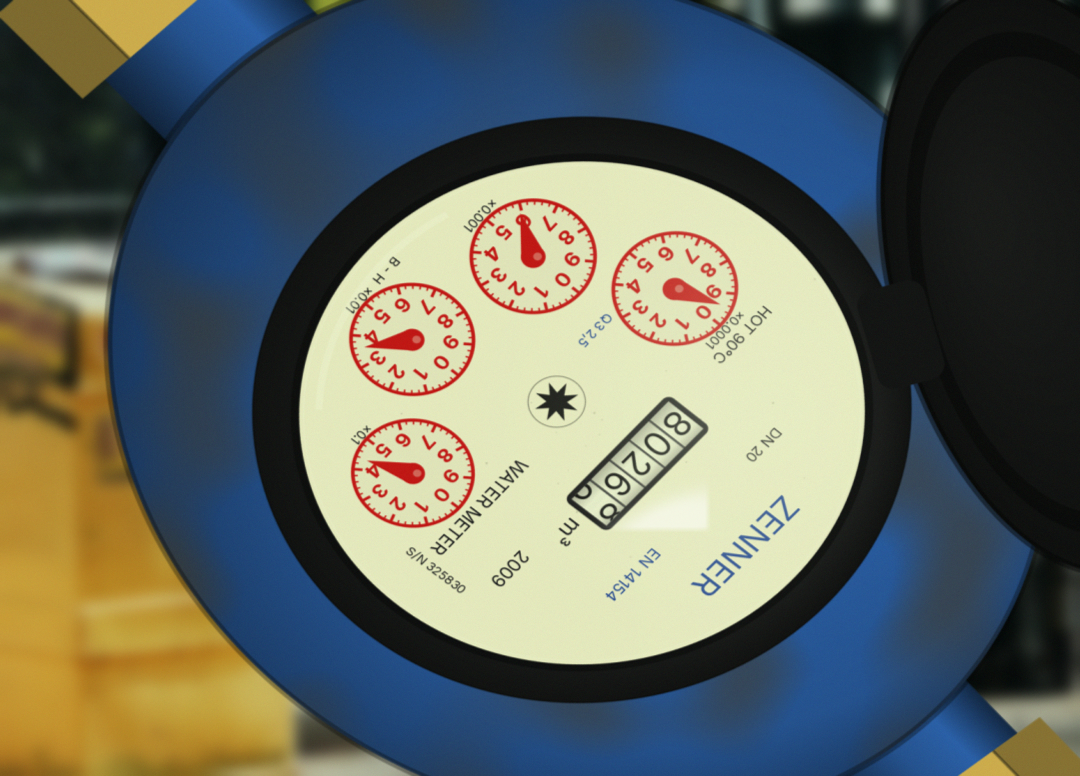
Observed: 80268.4359 m³
